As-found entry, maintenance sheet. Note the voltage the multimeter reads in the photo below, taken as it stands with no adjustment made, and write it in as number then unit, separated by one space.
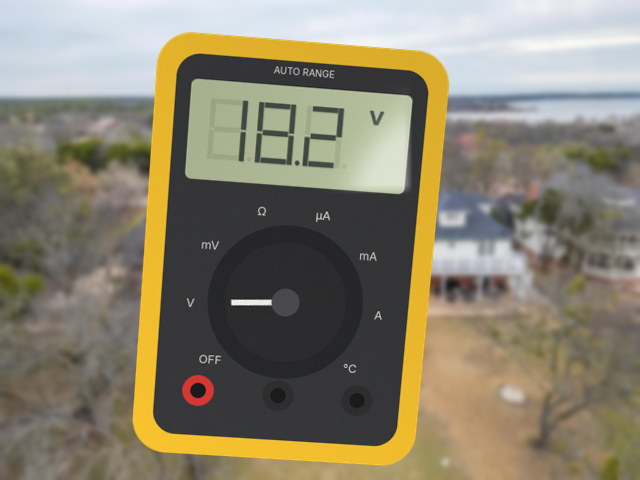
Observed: 18.2 V
